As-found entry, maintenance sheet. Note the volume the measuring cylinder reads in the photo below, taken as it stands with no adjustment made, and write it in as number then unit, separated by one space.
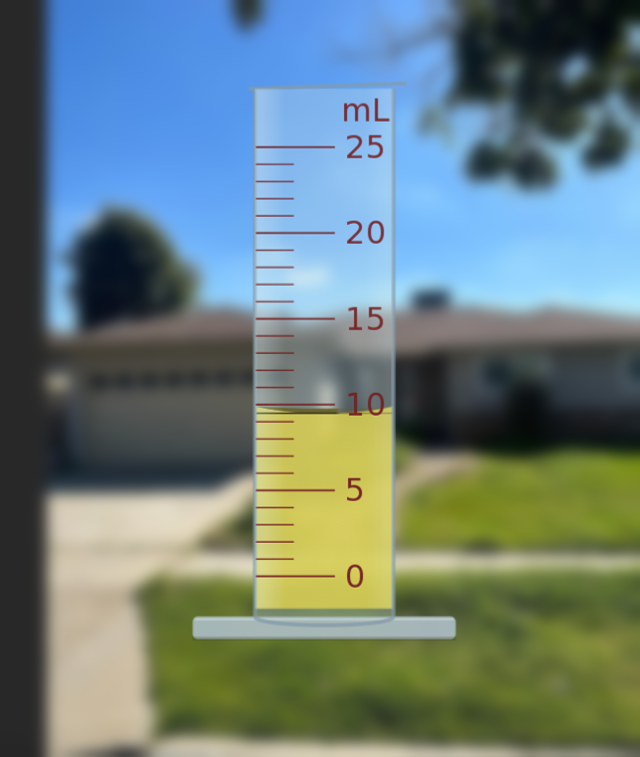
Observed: 9.5 mL
